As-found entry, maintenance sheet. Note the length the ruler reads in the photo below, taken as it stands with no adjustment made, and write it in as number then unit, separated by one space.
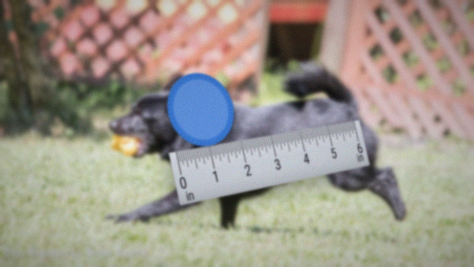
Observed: 2 in
